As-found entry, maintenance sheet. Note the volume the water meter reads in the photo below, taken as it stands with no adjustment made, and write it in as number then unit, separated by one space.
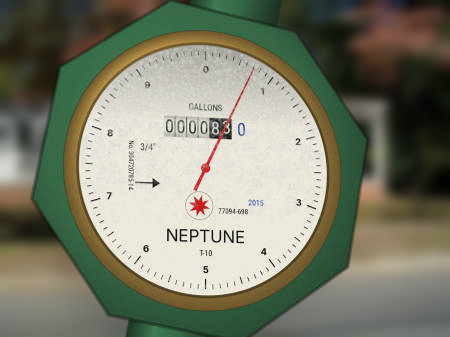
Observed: 830.7 gal
